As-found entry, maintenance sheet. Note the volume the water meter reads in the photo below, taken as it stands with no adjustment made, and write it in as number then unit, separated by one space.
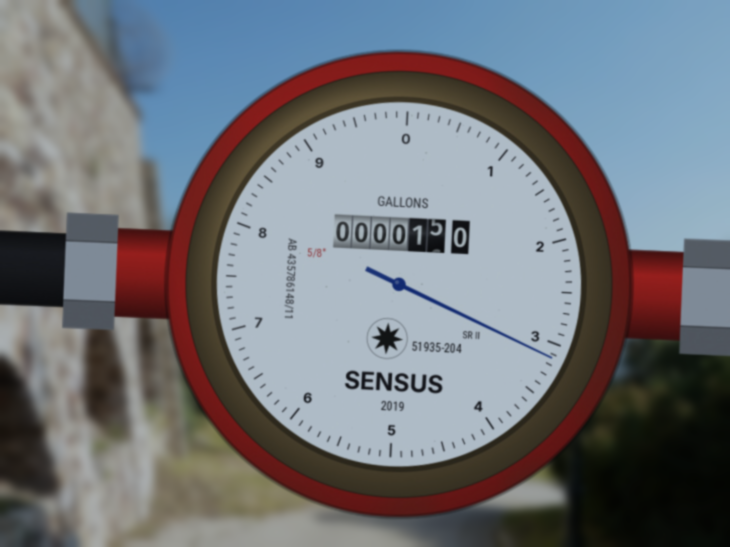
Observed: 153.1 gal
